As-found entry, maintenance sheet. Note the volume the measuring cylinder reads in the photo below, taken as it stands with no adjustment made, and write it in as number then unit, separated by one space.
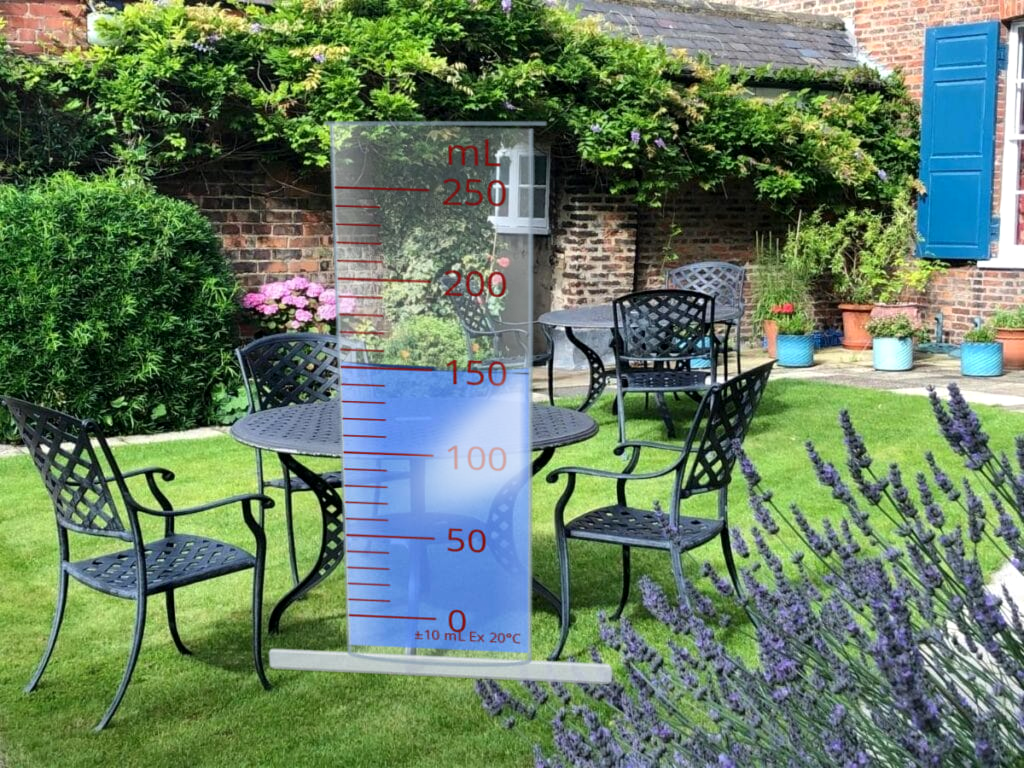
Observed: 150 mL
